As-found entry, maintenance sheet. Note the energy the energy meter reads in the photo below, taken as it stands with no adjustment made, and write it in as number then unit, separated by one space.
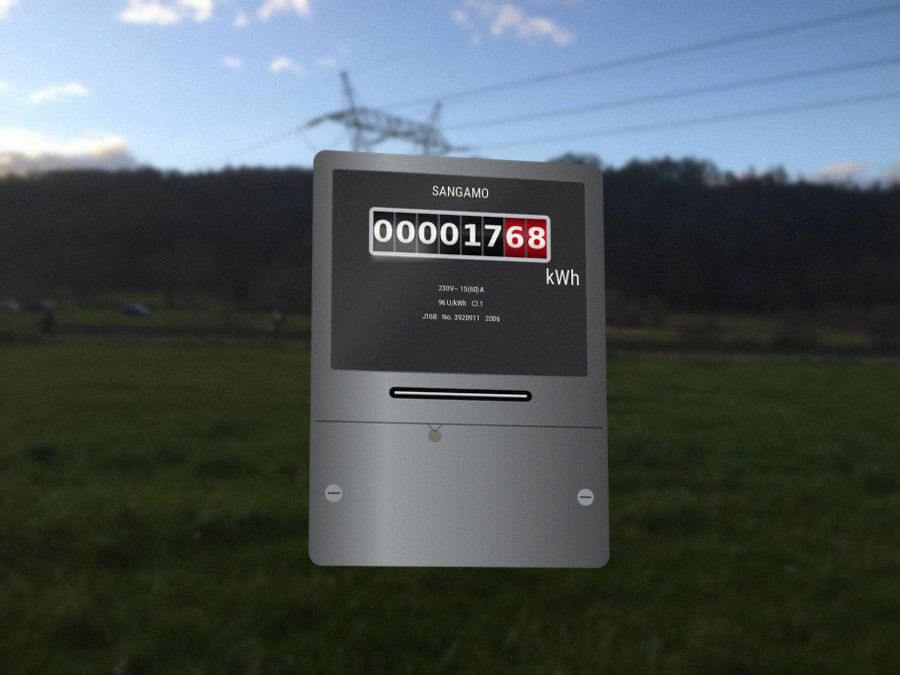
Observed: 17.68 kWh
